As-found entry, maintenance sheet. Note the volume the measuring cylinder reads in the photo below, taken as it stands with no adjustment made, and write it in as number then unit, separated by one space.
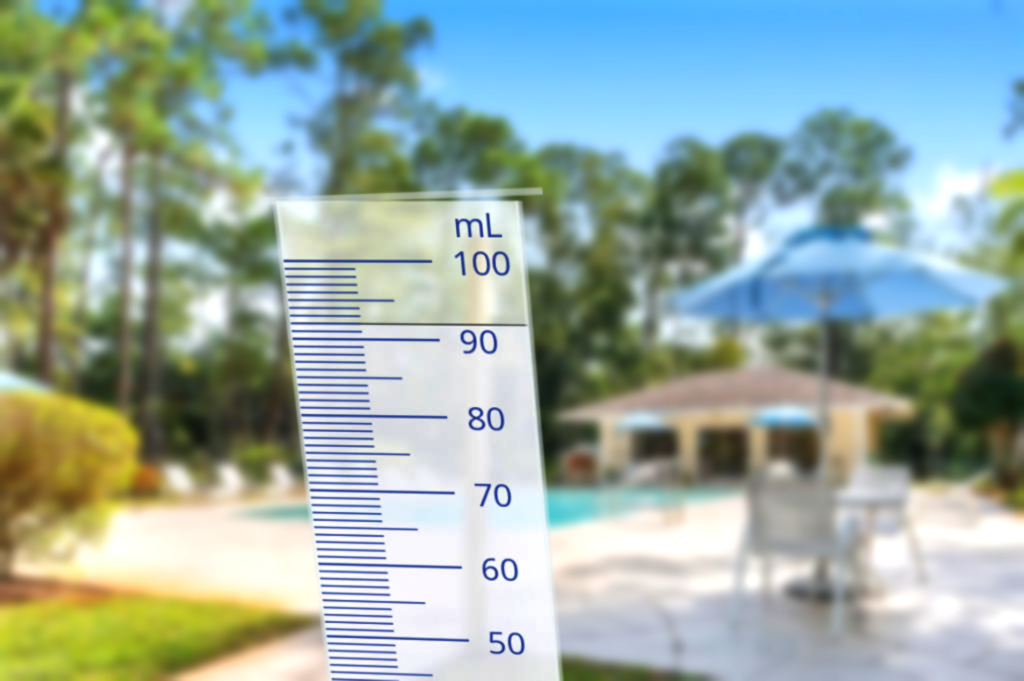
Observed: 92 mL
